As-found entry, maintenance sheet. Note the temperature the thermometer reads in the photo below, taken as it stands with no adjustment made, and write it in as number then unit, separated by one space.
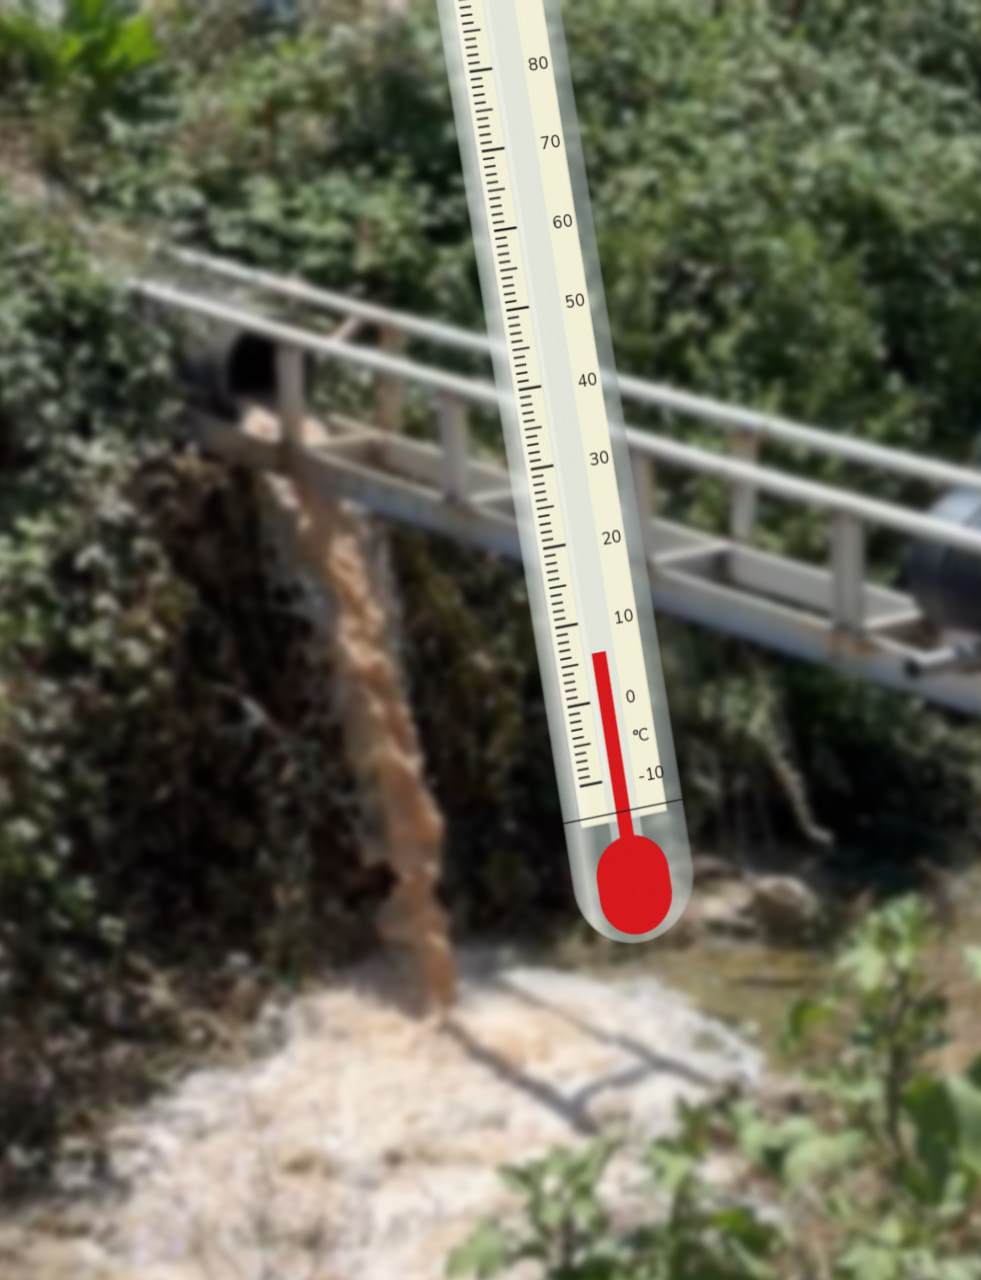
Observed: 6 °C
